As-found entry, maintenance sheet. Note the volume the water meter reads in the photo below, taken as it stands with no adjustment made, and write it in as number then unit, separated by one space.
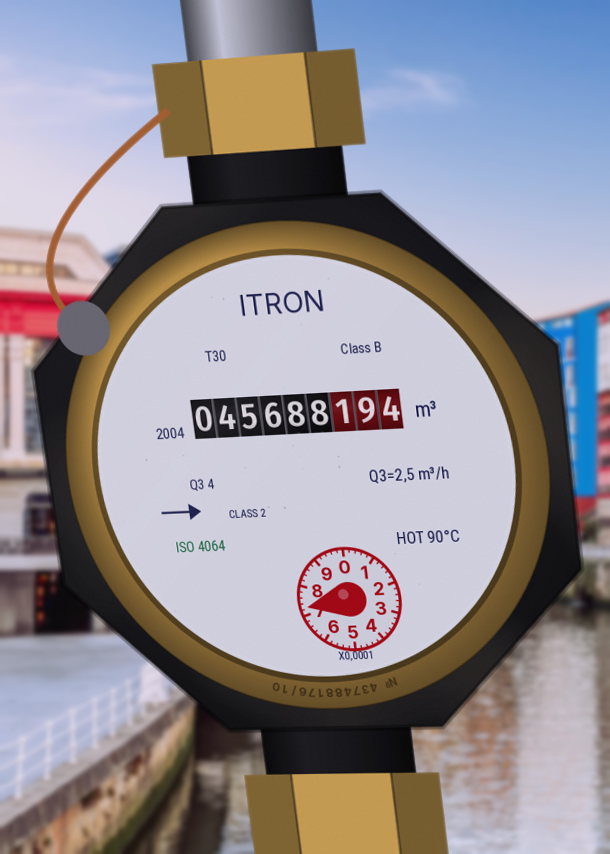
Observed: 45688.1947 m³
